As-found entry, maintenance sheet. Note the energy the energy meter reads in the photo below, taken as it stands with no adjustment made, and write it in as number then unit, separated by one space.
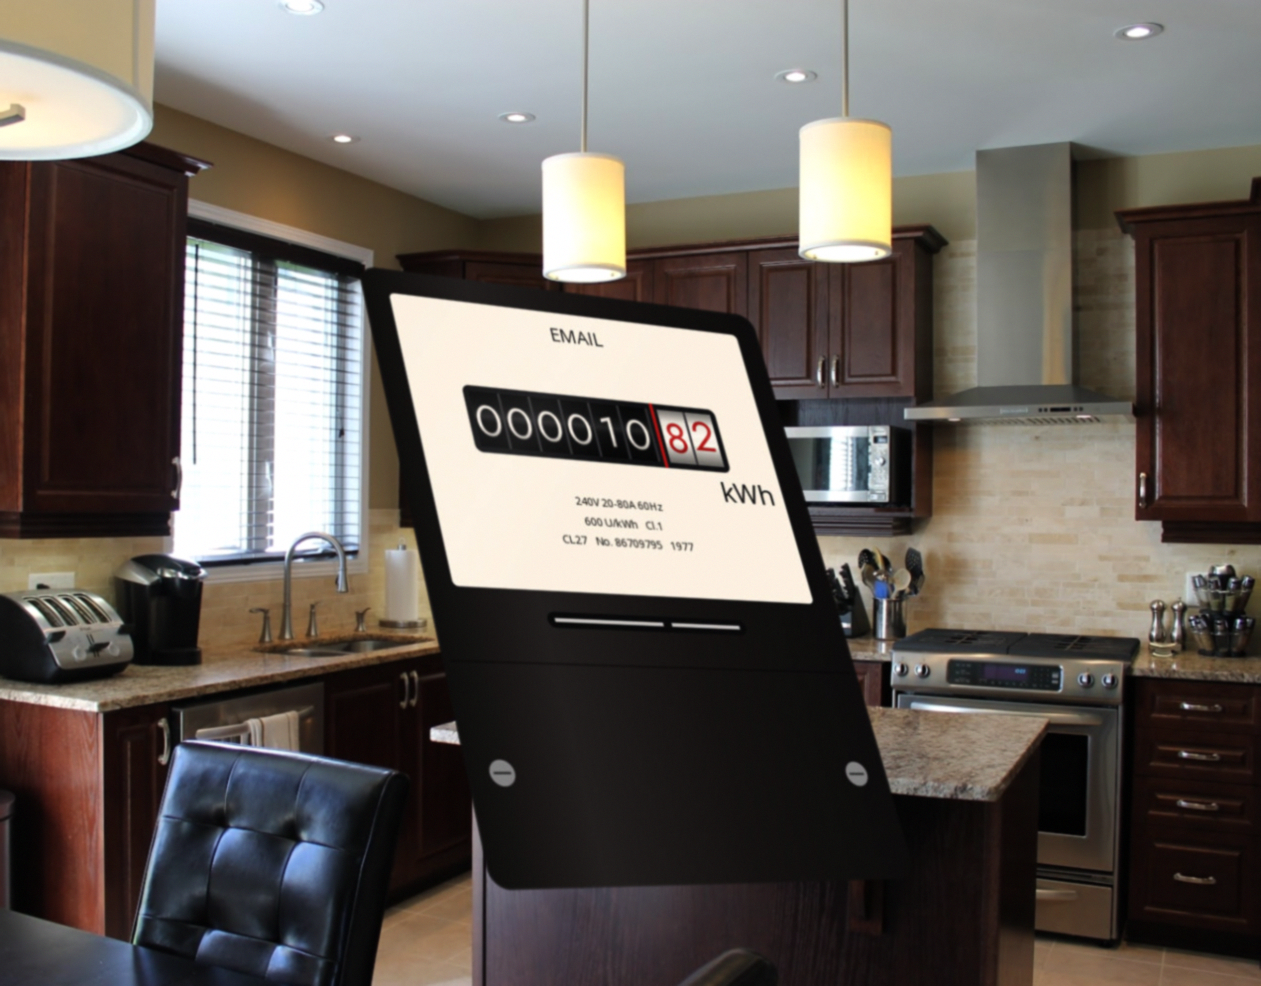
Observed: 10.82 kWh
